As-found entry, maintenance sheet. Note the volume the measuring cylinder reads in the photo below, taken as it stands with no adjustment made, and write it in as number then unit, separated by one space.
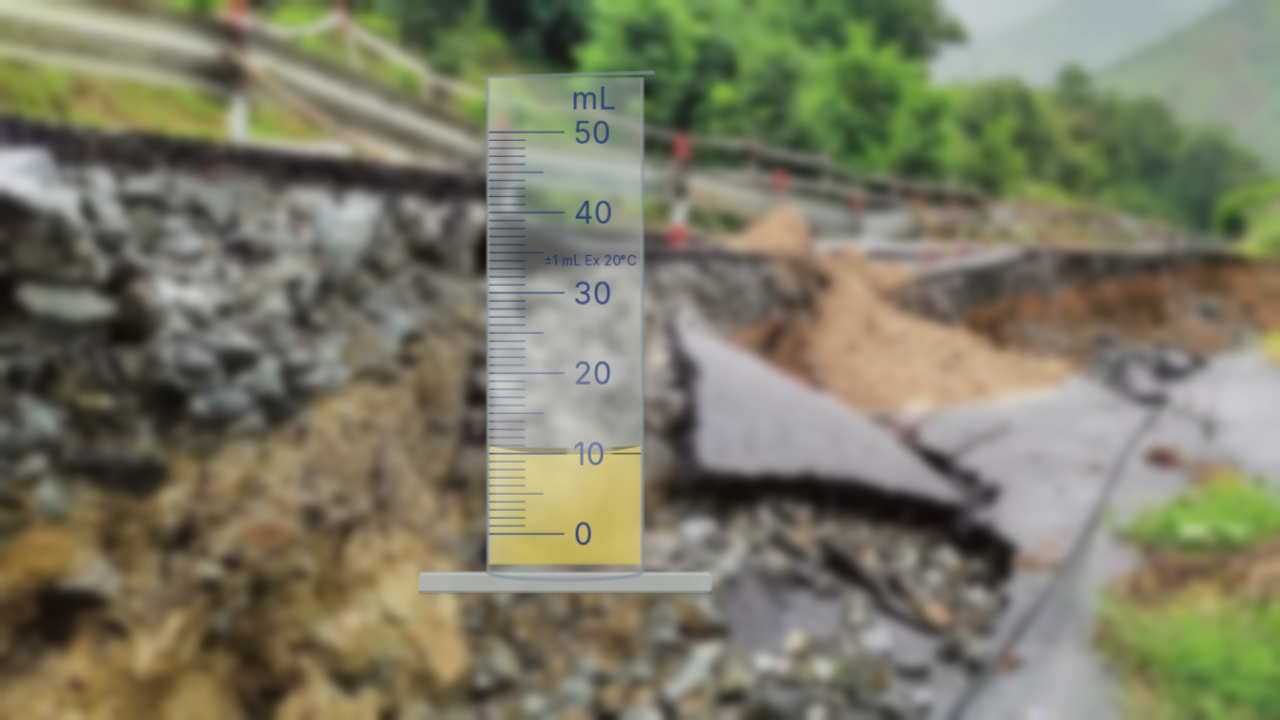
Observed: 10 mL
